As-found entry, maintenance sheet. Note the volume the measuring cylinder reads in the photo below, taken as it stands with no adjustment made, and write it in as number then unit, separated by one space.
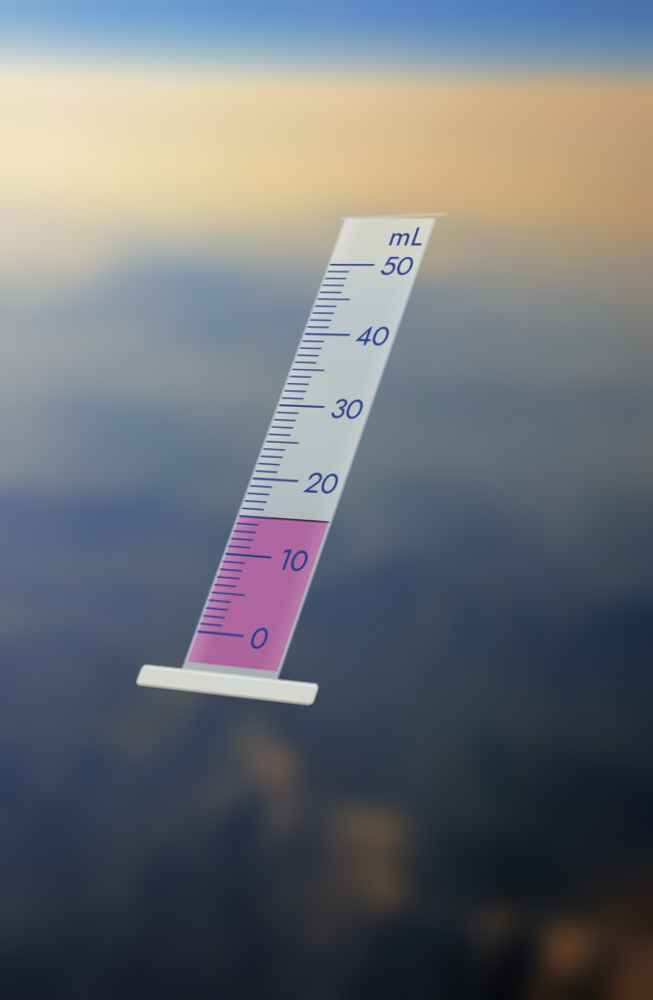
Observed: 15 mL
